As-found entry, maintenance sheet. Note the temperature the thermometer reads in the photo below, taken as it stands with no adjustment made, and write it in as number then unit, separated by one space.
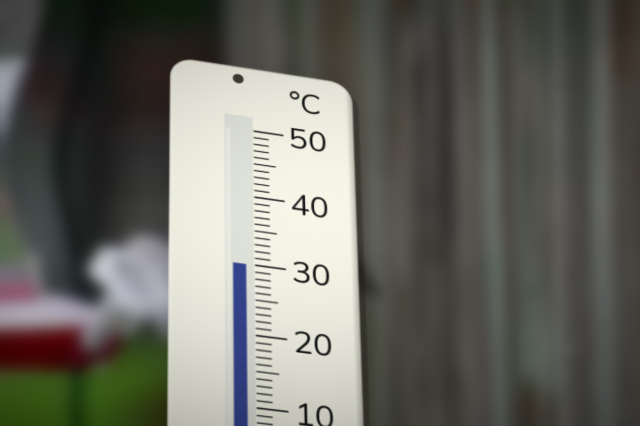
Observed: 30 °C
